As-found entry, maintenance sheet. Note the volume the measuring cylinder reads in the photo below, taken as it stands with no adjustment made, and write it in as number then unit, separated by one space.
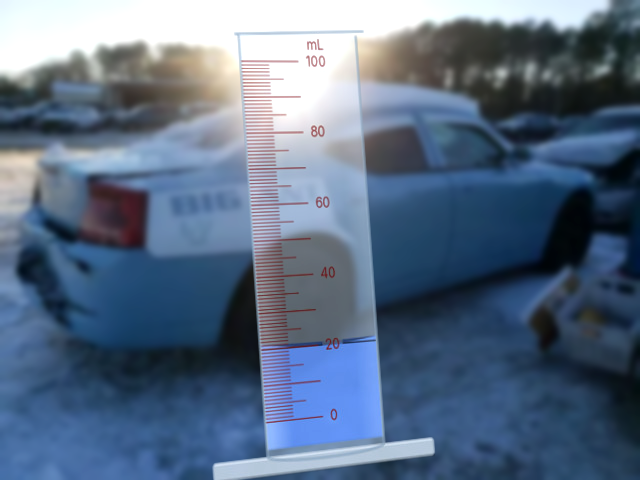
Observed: 20 mL
